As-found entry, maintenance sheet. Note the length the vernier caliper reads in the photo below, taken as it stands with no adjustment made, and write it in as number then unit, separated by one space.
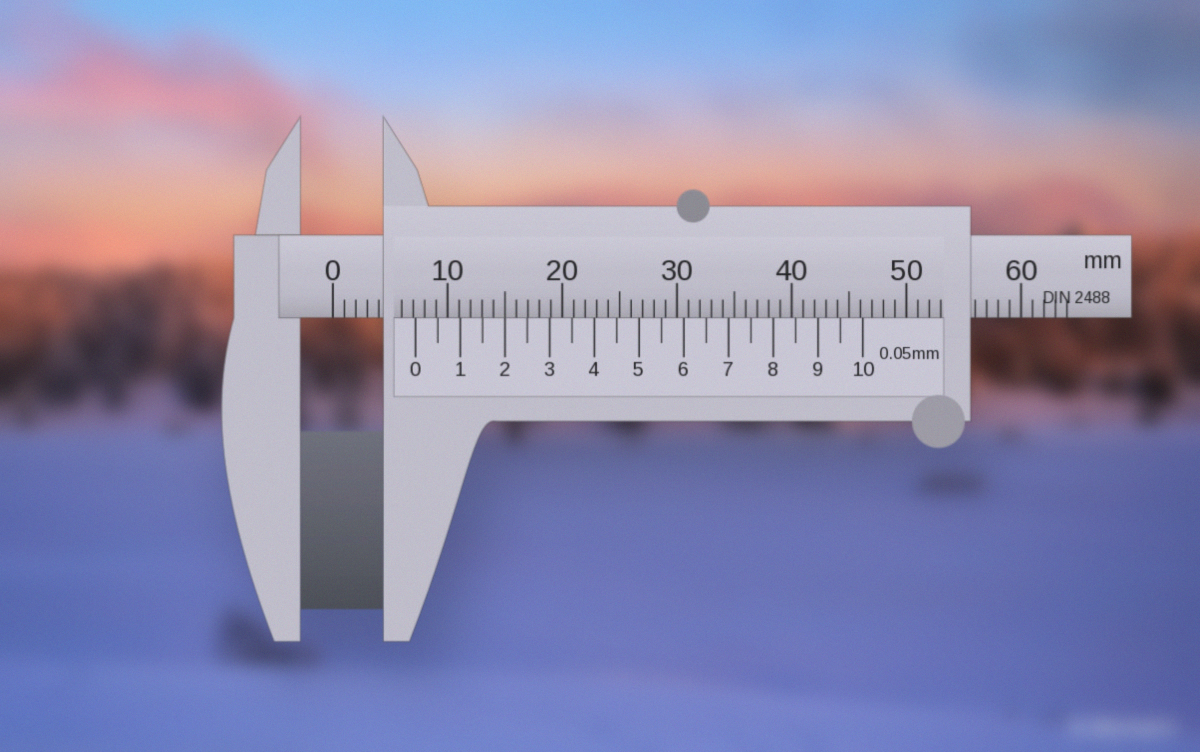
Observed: 7.2 mm
